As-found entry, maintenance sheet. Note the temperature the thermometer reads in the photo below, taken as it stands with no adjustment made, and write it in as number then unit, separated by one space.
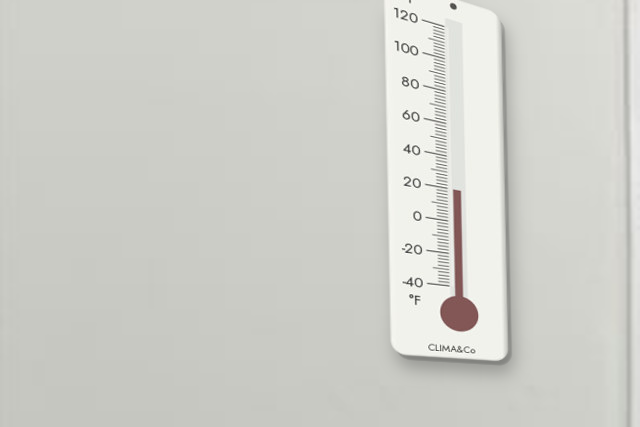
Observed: 20 °F
